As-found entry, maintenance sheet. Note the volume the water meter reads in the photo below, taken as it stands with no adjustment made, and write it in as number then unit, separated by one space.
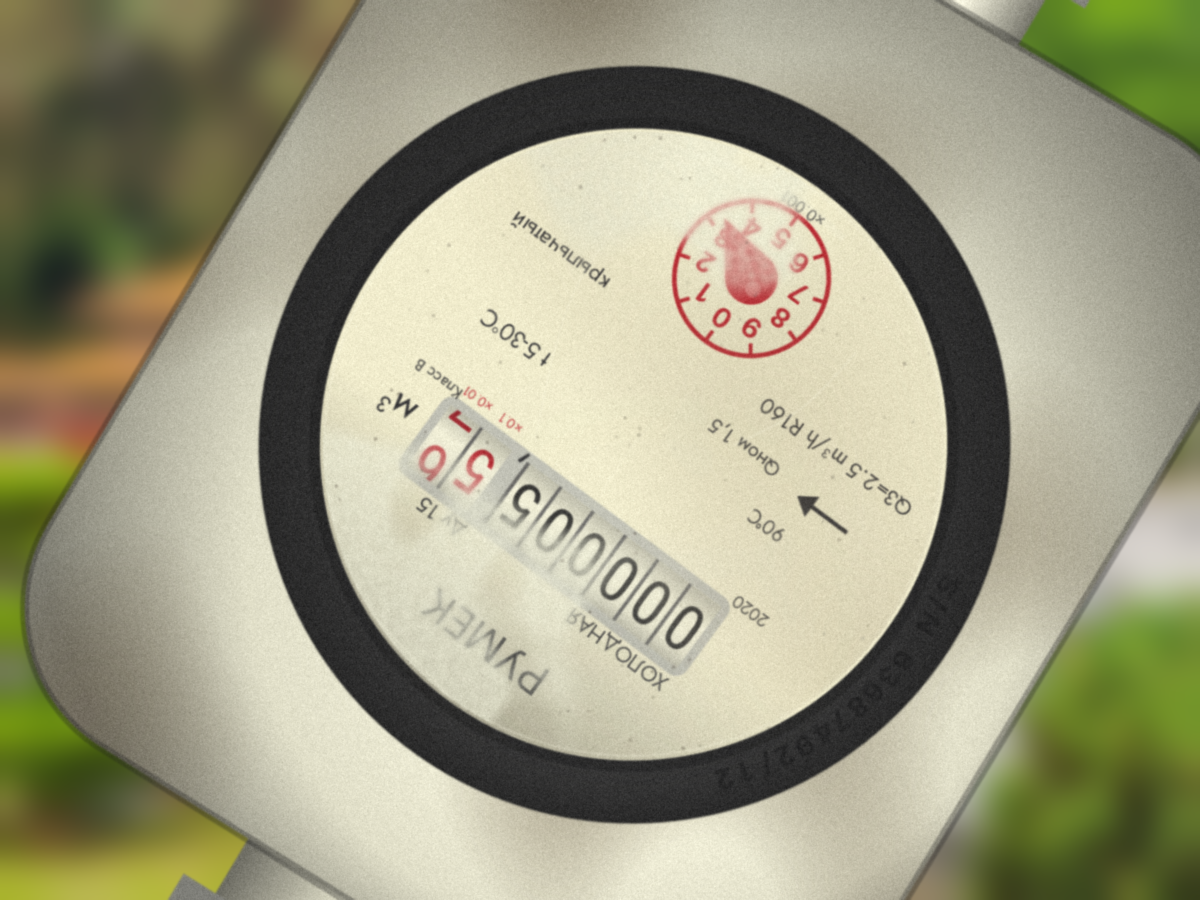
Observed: 5.563 m³
